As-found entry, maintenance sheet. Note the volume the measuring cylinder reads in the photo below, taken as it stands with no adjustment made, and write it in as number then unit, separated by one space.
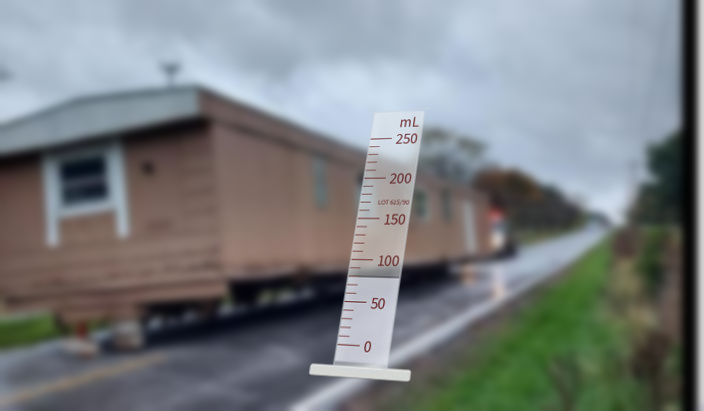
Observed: 80 mL
